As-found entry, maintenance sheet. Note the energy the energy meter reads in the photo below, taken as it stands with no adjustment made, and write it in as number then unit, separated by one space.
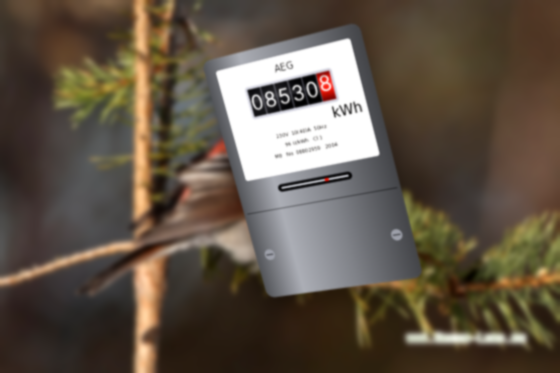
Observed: 8530.8 kWh
